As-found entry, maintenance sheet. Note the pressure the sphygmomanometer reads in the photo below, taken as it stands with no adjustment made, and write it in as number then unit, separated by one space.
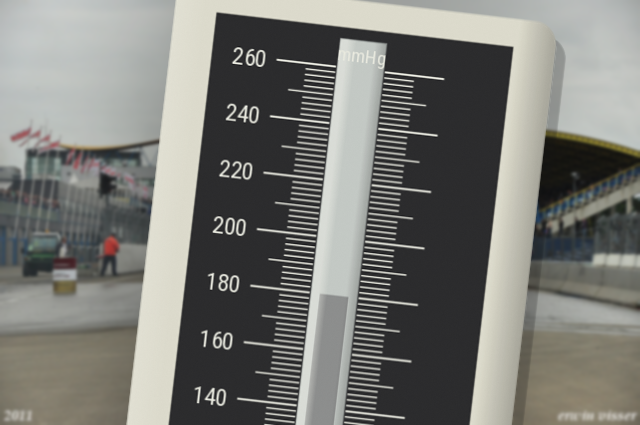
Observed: 180 mmHg
